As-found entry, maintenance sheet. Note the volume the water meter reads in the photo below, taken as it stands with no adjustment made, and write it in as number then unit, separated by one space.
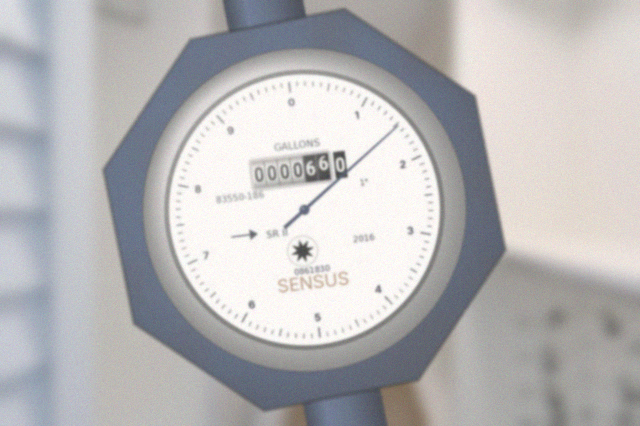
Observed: 661.5 gal
